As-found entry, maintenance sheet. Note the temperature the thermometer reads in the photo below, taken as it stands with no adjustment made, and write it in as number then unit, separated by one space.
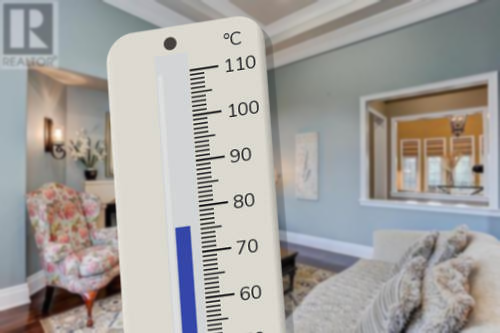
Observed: 76 °C
